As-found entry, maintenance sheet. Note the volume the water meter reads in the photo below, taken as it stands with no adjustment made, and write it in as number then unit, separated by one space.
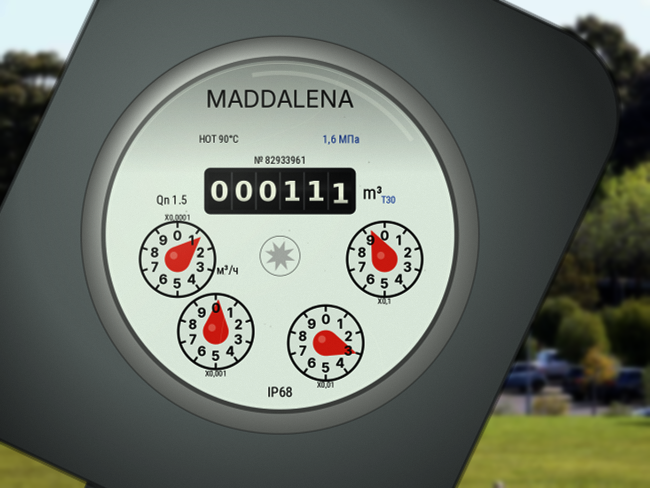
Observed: 110.9301 m³
